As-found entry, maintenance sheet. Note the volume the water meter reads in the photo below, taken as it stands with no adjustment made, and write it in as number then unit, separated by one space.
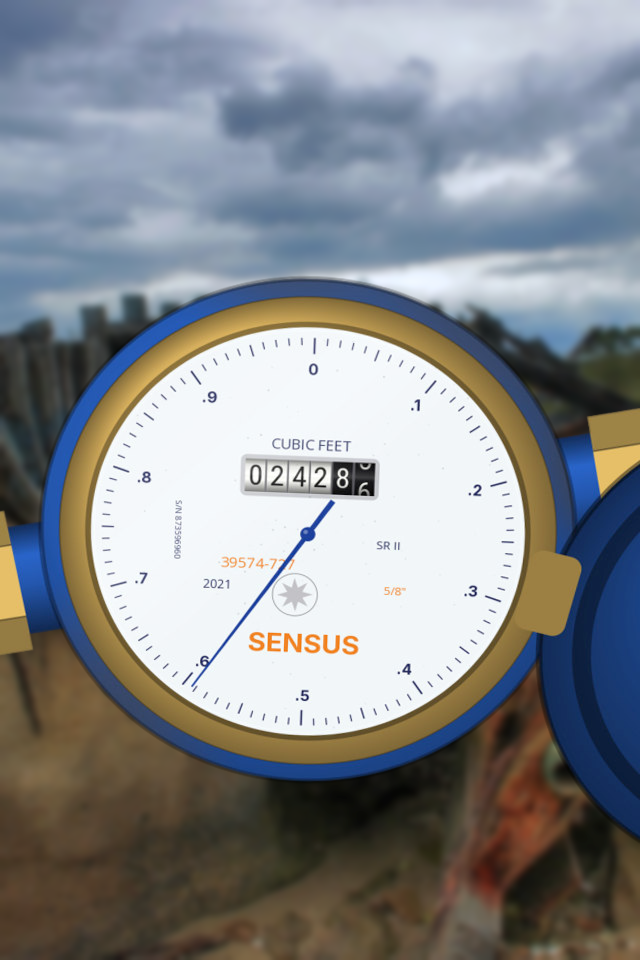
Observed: 24285.59 ft³
